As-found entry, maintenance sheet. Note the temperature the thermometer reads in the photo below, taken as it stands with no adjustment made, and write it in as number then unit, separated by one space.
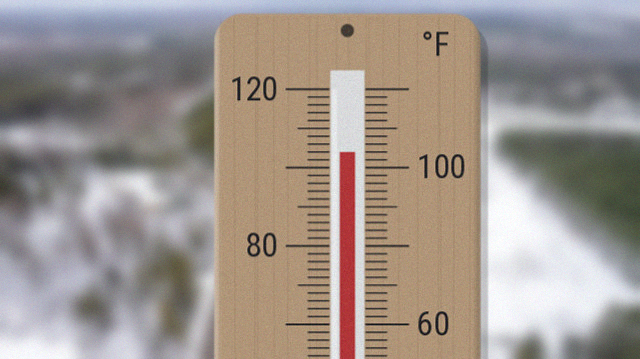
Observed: 104 °F
